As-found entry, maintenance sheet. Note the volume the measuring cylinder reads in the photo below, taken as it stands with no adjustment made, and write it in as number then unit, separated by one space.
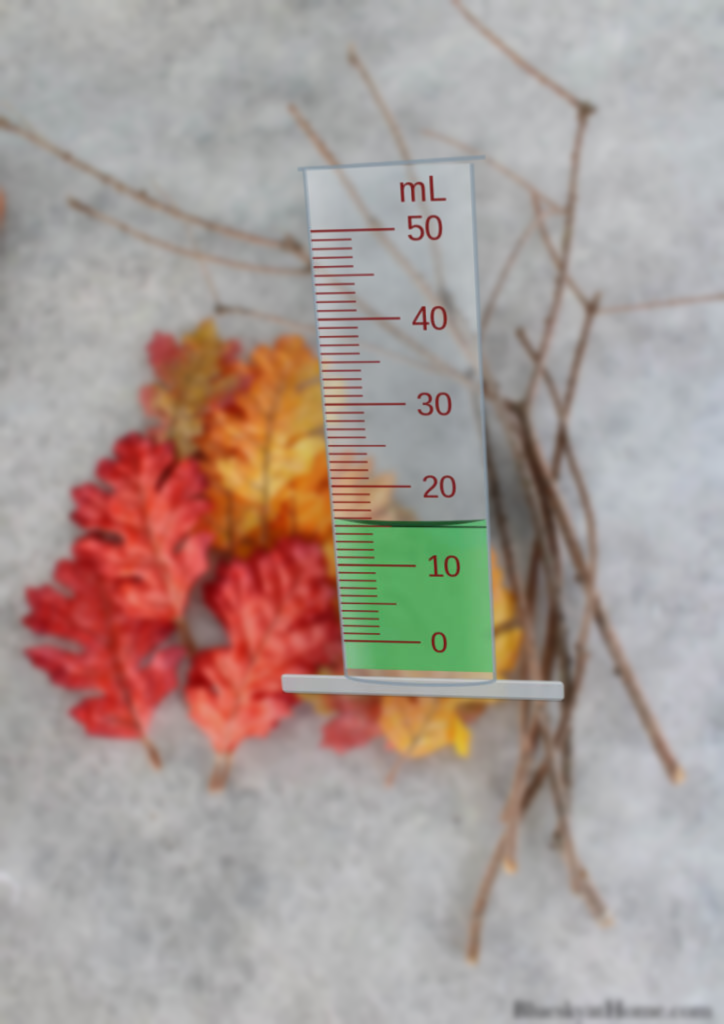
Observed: 15 mL
